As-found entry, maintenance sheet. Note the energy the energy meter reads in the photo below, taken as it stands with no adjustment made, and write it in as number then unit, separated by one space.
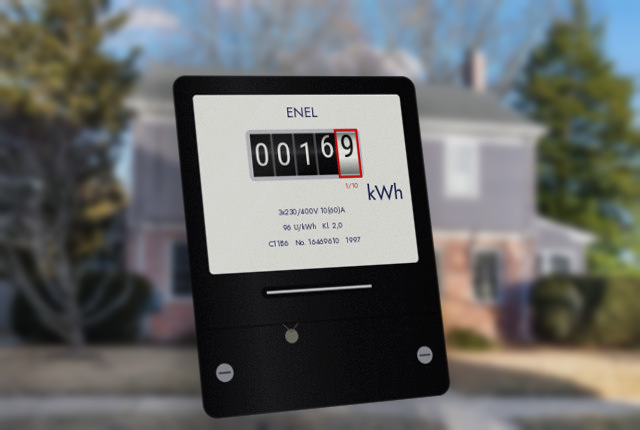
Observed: 16.9 kWh
